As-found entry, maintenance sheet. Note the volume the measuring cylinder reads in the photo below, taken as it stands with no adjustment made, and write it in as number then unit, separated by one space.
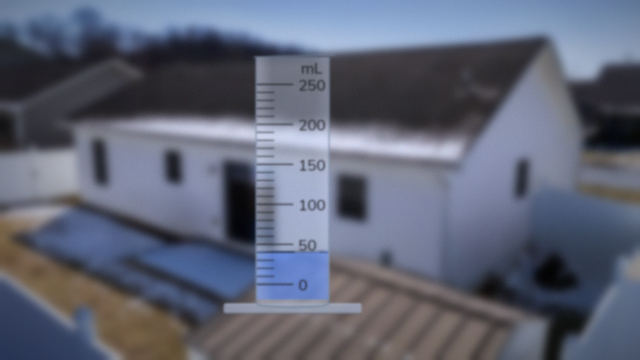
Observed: 40 mL
